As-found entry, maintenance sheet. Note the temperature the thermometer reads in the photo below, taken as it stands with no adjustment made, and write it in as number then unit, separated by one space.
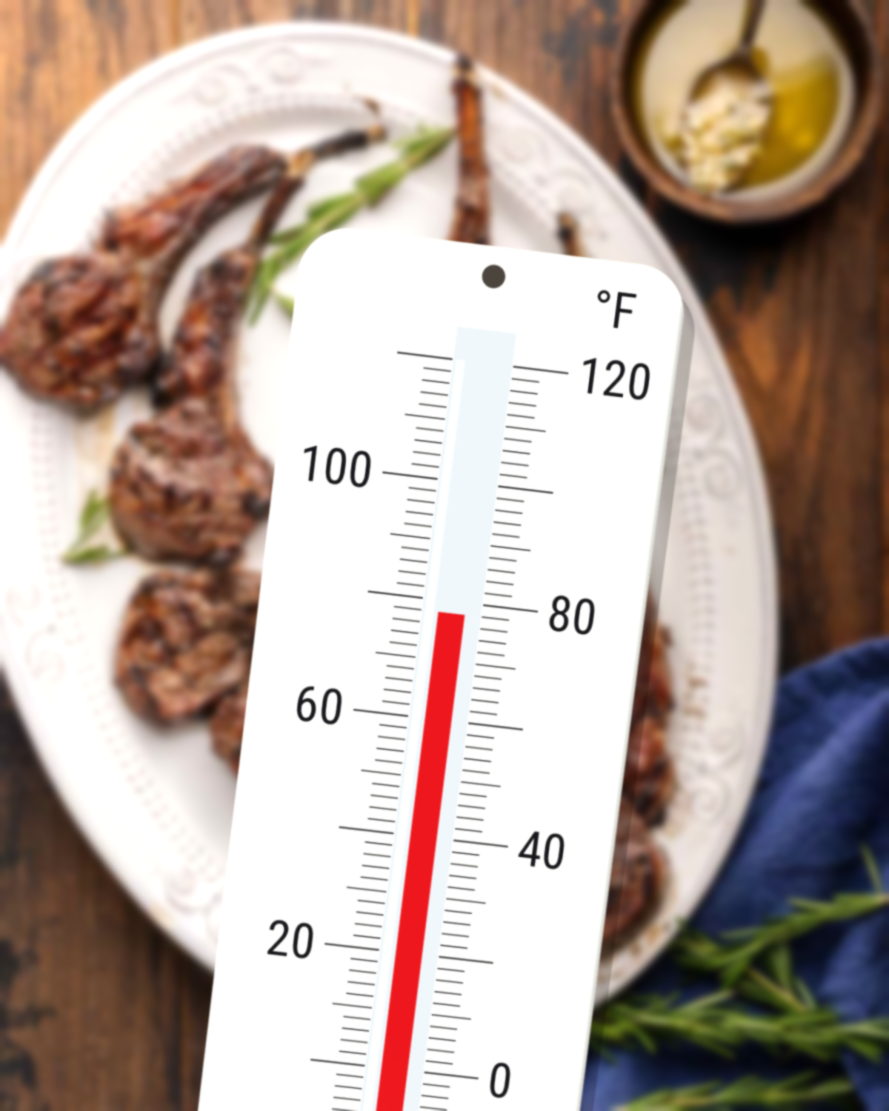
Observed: 78 °F
